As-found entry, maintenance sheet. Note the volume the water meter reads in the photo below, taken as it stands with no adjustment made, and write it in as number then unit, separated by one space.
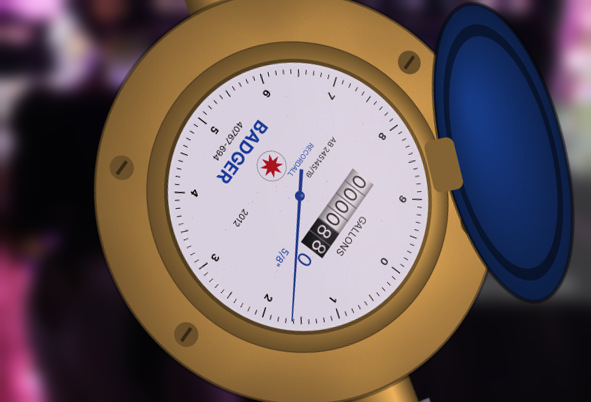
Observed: 881.6 gal
